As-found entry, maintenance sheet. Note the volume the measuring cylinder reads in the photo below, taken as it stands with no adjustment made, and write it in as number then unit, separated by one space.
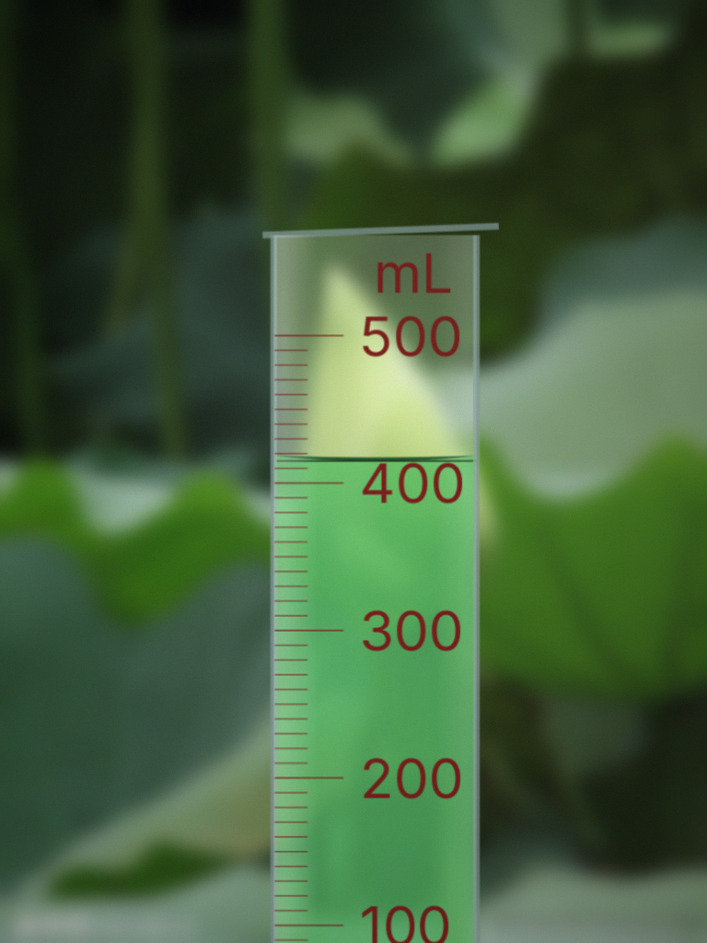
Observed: 415 mL
